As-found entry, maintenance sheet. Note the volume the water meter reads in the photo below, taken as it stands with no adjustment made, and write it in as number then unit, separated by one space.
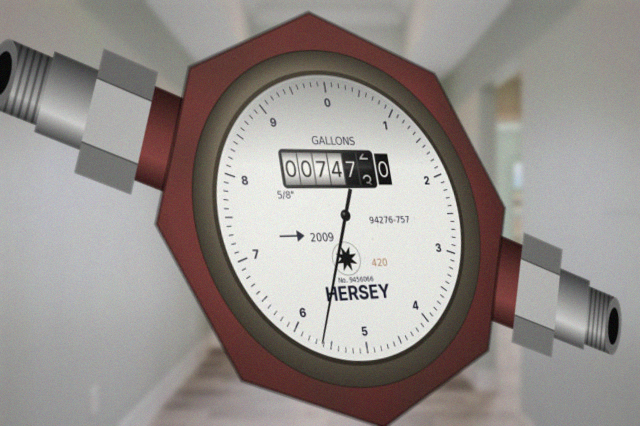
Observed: 74725.6 gal
